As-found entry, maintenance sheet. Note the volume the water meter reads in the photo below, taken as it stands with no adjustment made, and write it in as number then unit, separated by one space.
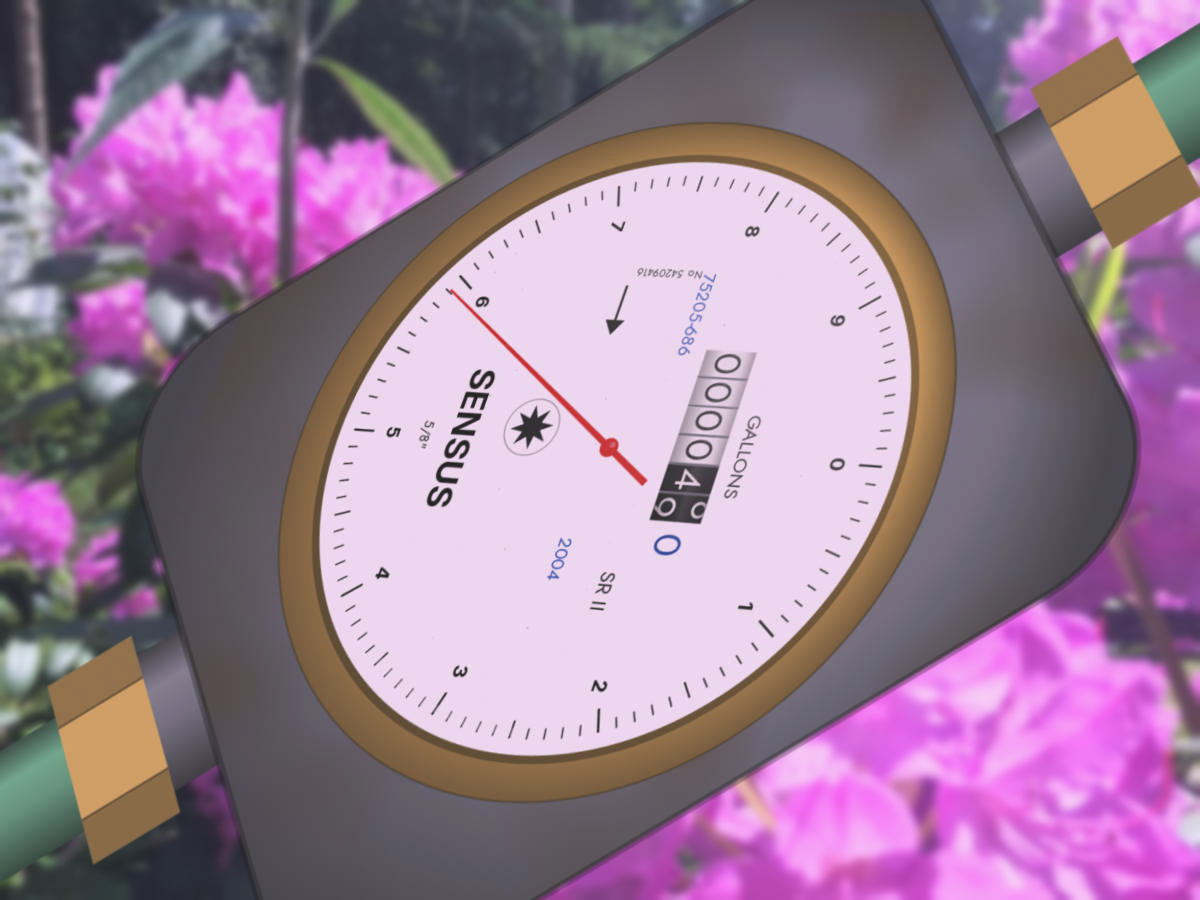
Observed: 485.9 gal
